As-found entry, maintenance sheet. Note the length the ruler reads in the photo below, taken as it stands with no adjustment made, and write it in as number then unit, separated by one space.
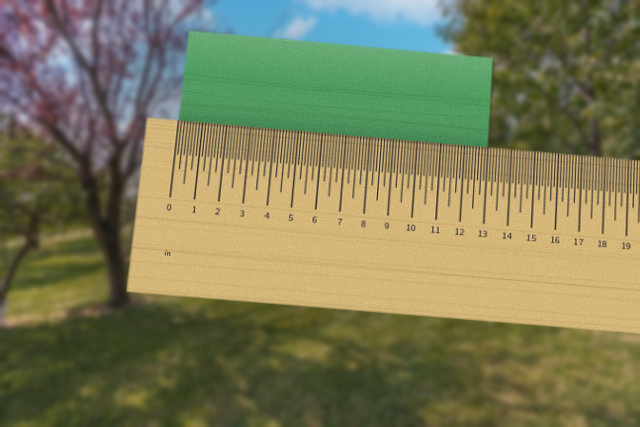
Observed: 13 in
